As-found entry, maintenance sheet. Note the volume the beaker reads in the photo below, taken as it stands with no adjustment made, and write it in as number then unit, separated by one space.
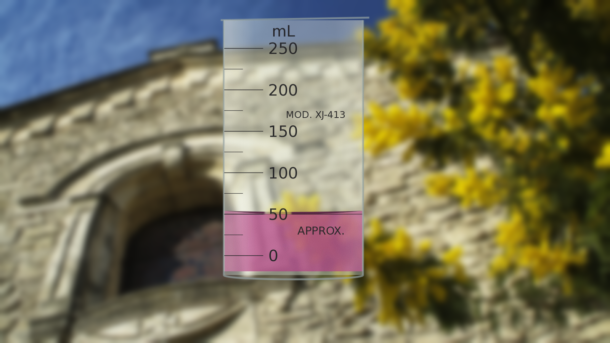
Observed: 50 mL
